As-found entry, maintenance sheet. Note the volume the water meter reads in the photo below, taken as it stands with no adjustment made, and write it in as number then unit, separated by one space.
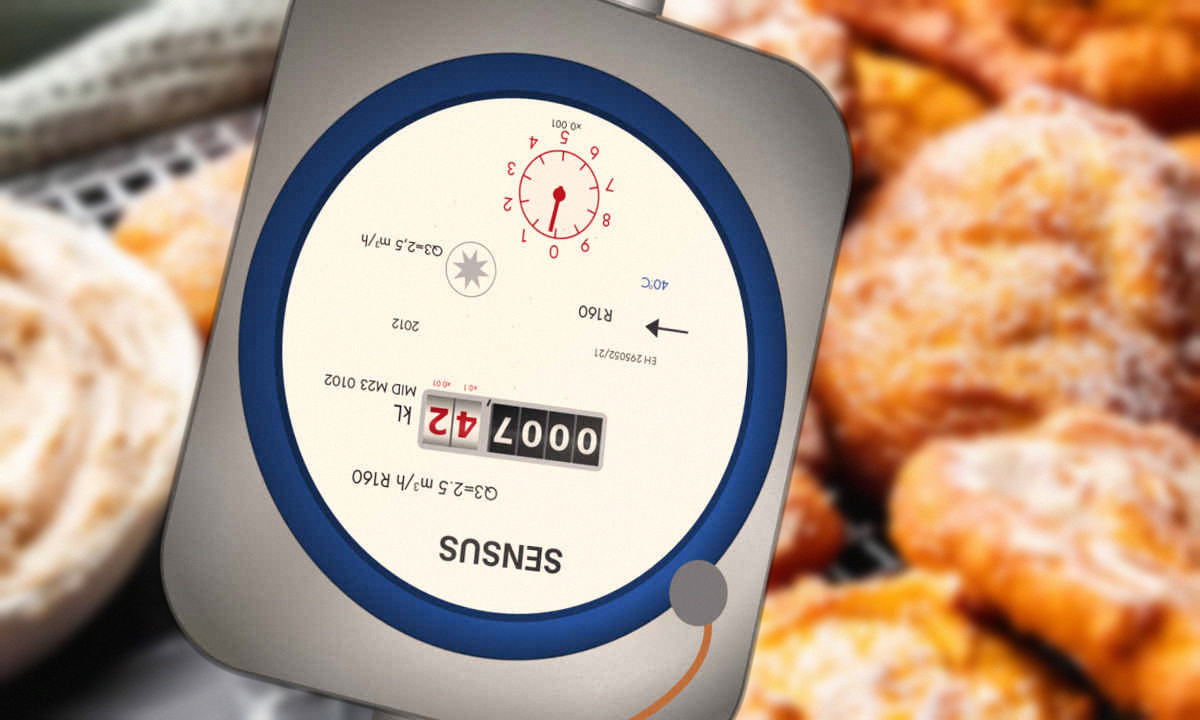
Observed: 7.420 kL
